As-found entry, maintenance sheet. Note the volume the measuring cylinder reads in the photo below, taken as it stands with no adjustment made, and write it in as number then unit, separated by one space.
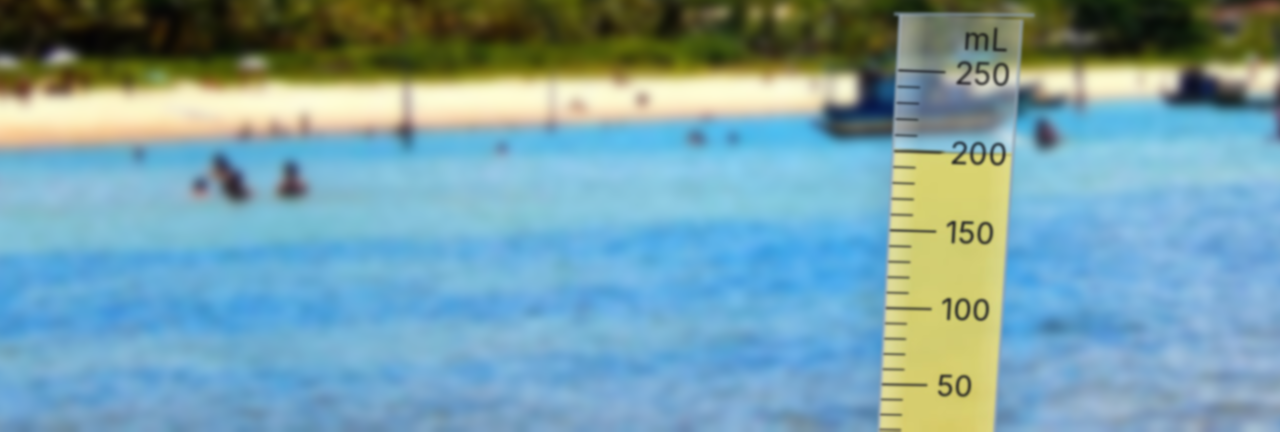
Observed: 200 mL
